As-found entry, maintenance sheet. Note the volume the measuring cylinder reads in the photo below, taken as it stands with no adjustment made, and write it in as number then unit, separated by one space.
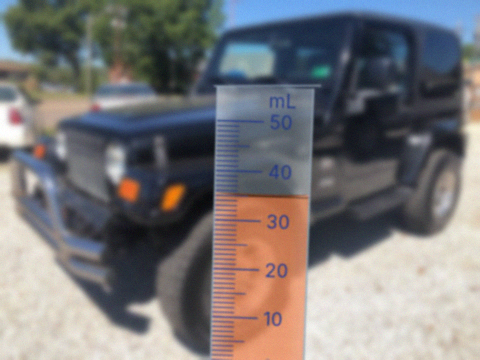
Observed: 35 mL
